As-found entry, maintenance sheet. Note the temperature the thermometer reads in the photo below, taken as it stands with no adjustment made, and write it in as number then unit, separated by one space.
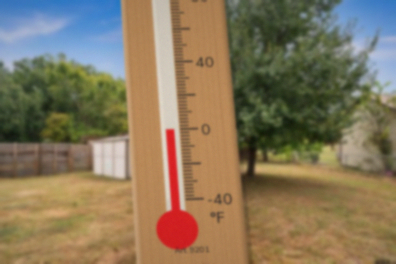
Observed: 0 °F
